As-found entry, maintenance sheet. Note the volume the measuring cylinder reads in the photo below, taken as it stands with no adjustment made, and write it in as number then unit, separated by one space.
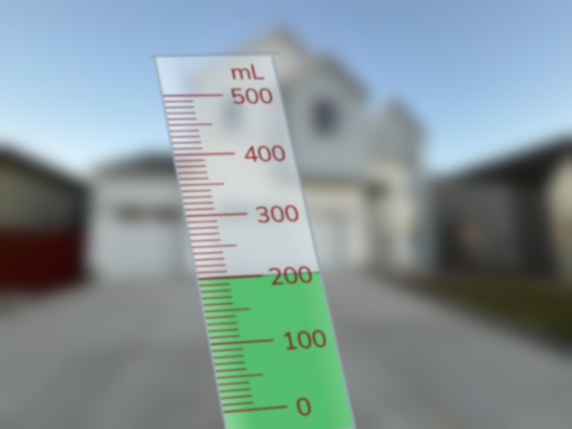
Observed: 200 mL
